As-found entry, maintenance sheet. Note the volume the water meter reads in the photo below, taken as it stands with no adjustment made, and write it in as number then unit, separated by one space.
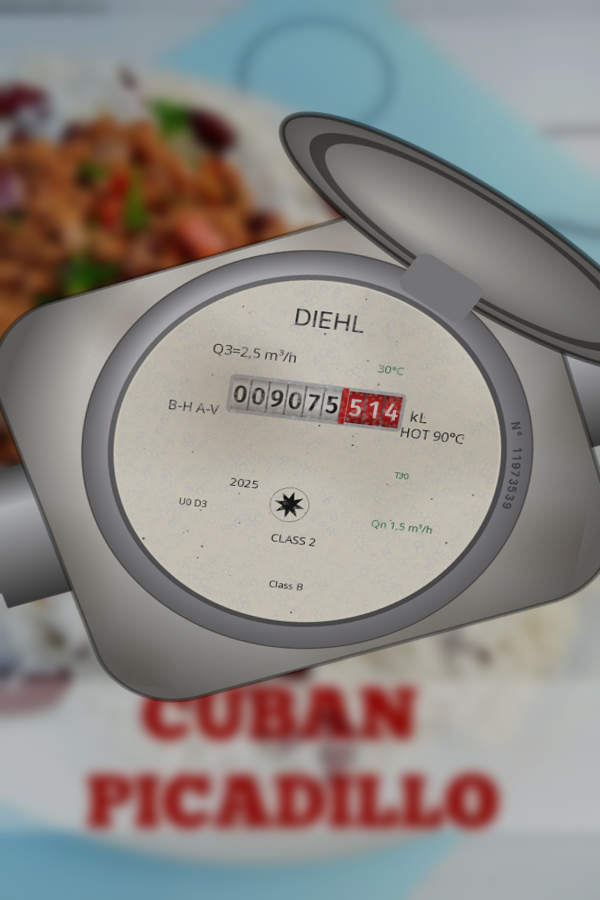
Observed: 9075.514 kL
